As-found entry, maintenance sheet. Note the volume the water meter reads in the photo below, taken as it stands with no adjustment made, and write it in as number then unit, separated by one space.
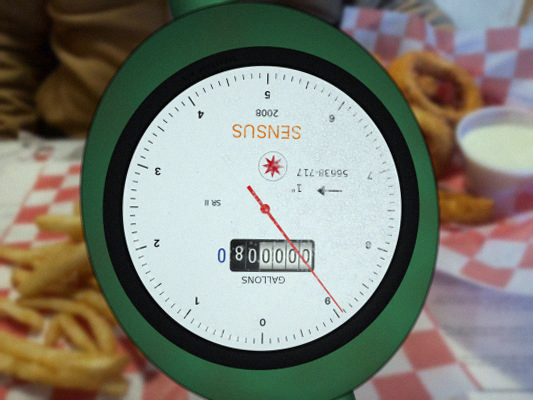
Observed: 78.9 gal
